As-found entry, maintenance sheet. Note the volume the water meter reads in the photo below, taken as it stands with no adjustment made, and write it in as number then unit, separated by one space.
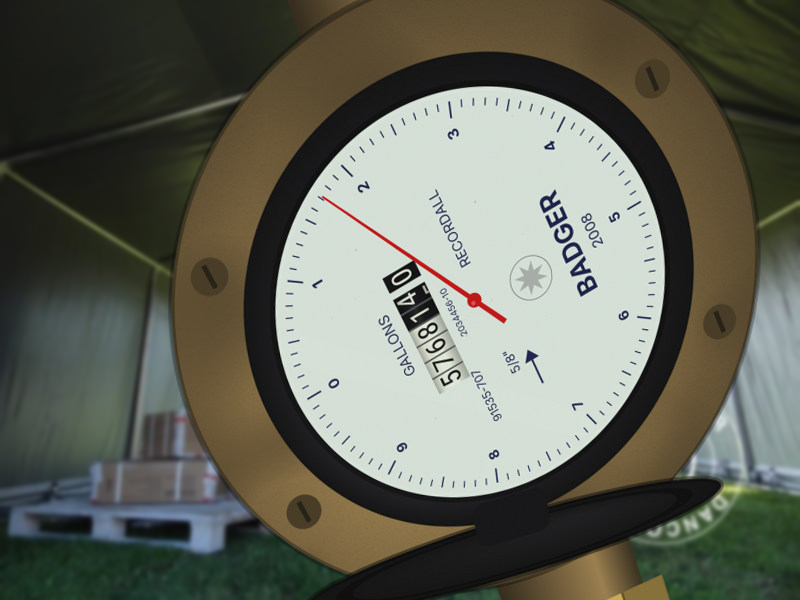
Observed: 5768141.7 gal
